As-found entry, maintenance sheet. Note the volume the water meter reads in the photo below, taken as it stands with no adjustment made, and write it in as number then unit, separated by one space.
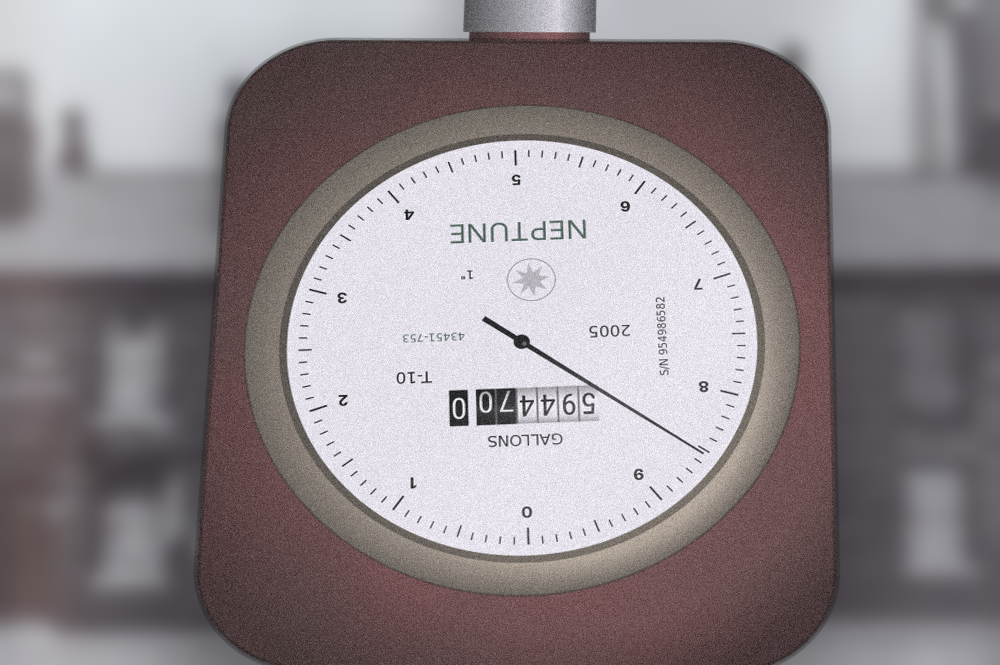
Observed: 5944698.5 gal
